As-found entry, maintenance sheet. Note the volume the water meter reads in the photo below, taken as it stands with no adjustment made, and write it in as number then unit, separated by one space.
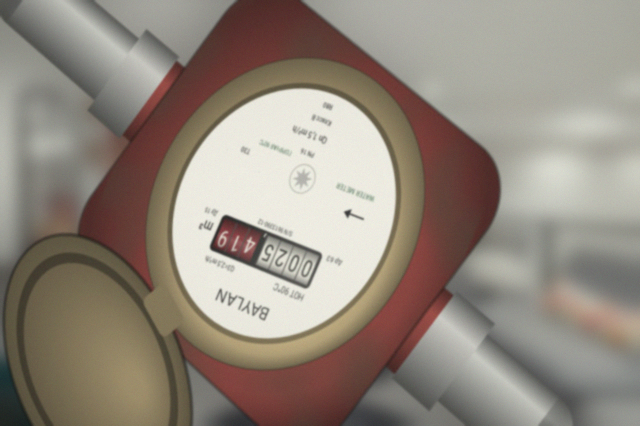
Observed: 25.419 m³
